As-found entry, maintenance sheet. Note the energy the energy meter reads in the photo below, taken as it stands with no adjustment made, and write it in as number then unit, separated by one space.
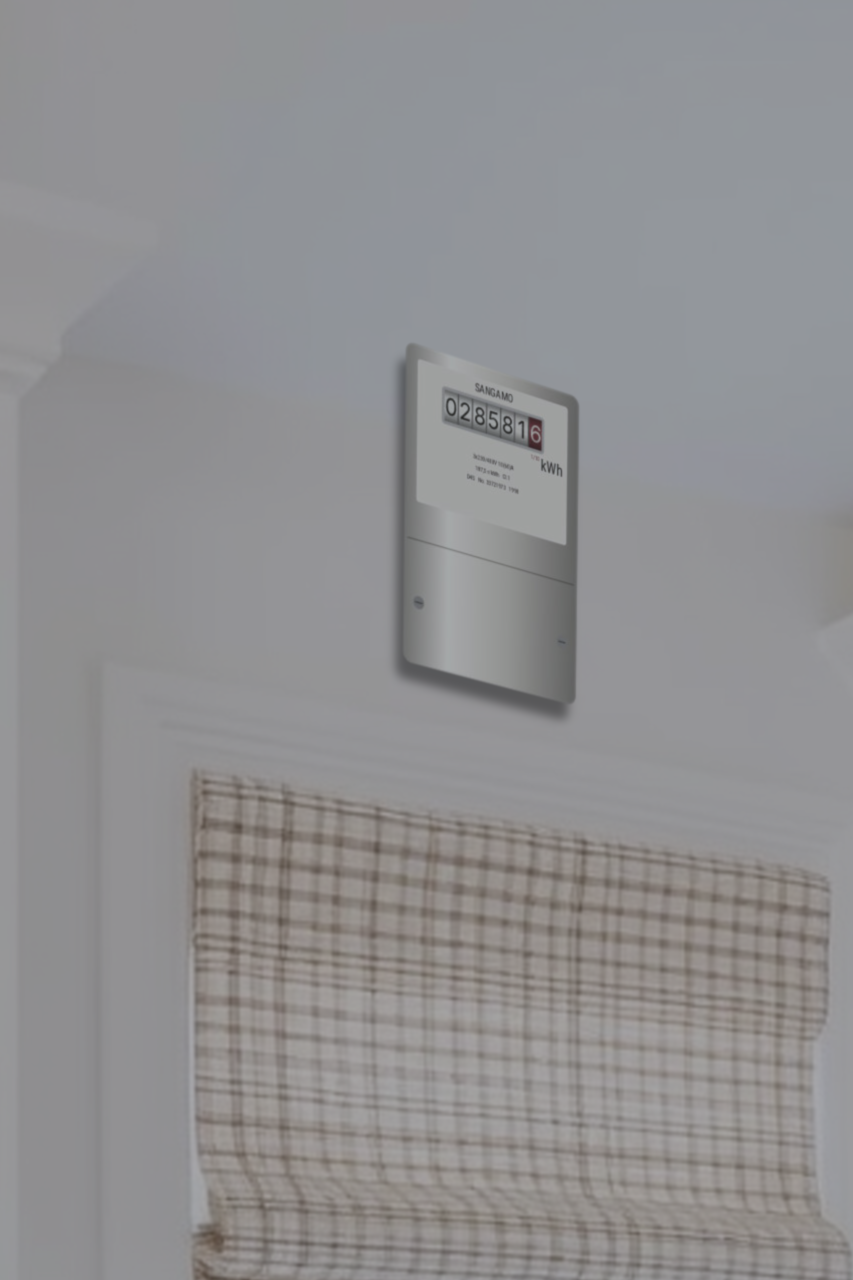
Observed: 28581.6 kWh
